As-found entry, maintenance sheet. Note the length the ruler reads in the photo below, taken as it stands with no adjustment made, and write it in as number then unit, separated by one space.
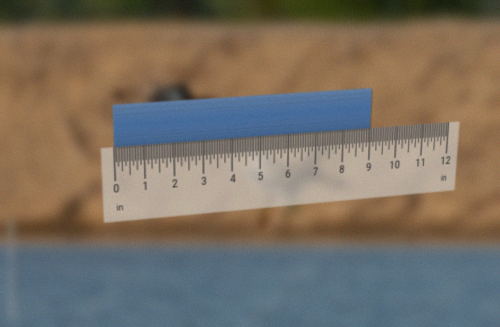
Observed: 9 in
